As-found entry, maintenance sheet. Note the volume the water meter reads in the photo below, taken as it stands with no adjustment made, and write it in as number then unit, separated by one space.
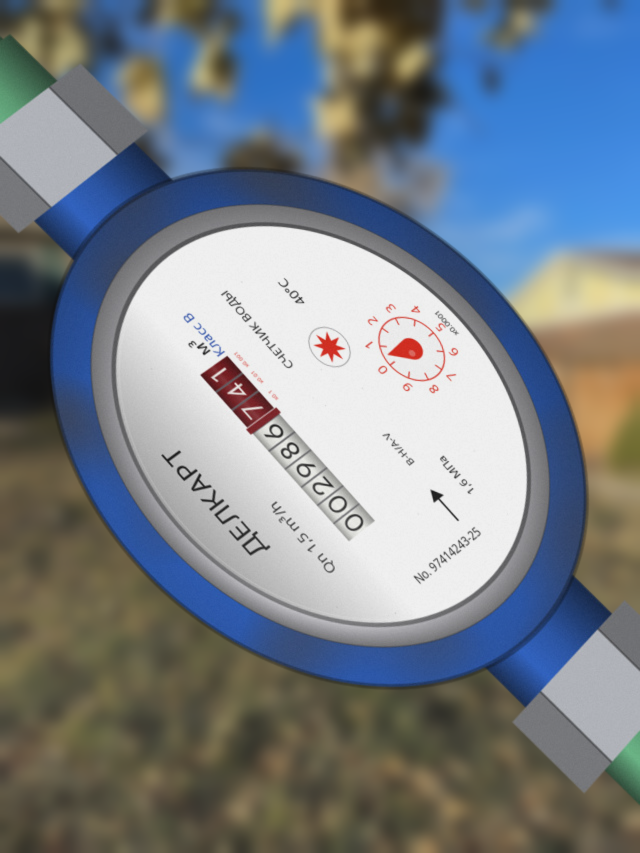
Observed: 2986.7410 m³
